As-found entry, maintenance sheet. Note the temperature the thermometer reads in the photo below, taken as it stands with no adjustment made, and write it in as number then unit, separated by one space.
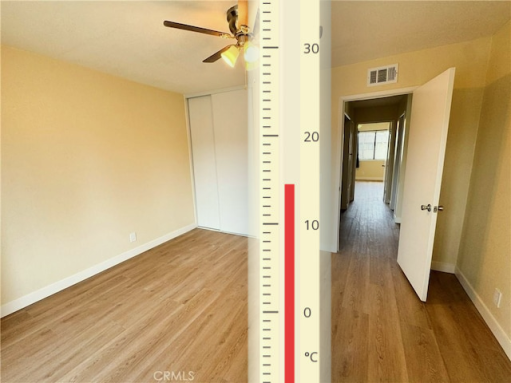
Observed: 14.5 °C
